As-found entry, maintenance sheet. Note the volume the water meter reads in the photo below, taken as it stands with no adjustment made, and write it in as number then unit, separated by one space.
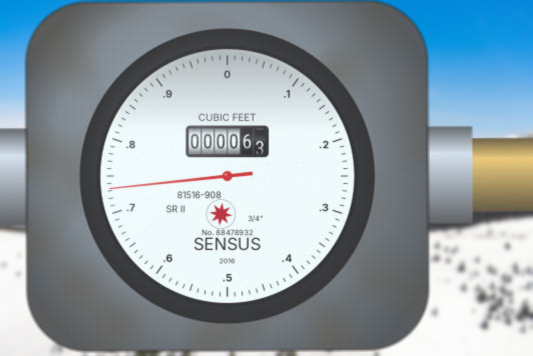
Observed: 62.73 ft³
